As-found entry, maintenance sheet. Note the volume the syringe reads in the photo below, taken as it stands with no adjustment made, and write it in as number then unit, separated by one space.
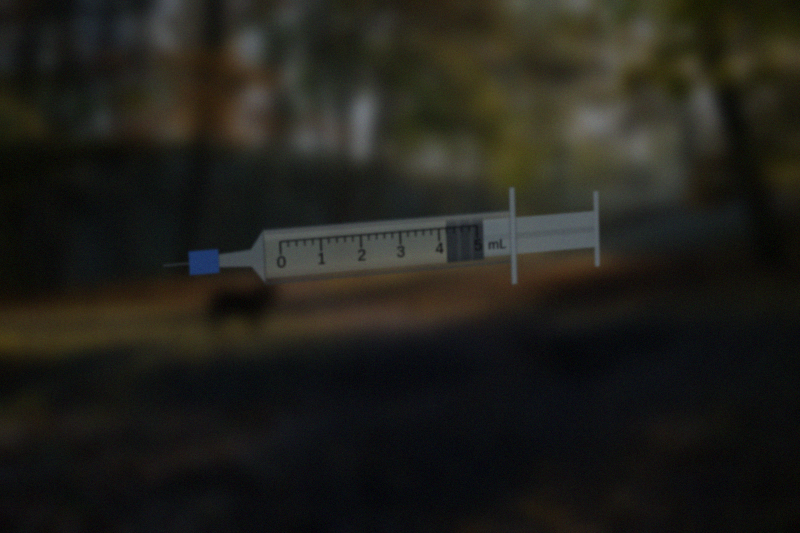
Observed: 4.2 mL
